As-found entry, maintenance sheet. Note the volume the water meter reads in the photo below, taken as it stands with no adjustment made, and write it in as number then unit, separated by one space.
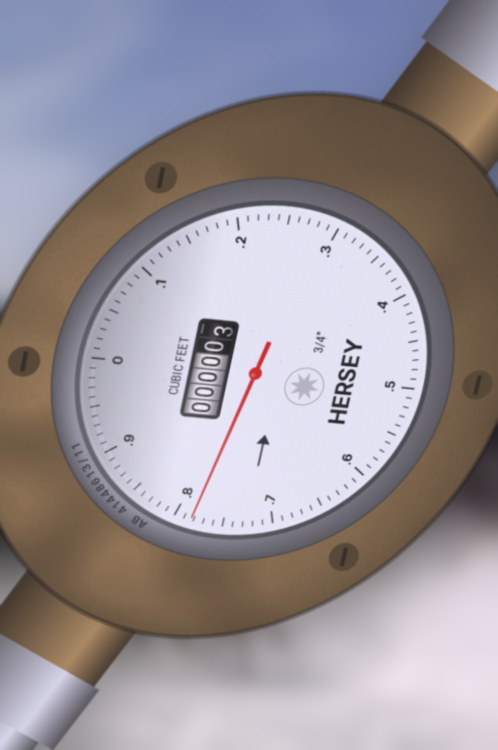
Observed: 2.78 ft³
